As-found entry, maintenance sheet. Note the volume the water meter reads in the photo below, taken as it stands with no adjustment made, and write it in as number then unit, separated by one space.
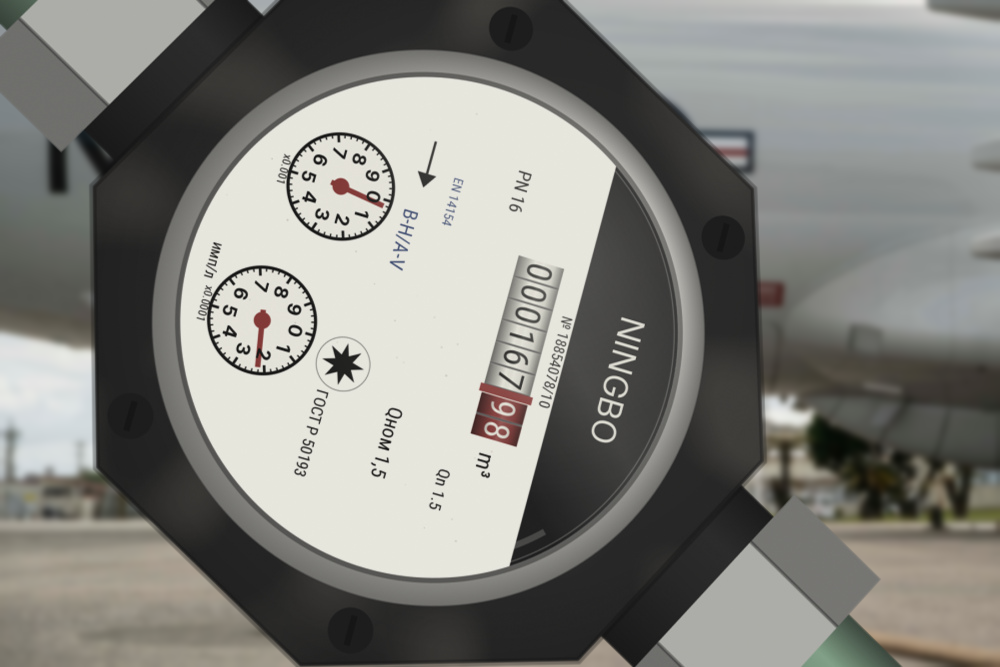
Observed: 167.9802 m³
